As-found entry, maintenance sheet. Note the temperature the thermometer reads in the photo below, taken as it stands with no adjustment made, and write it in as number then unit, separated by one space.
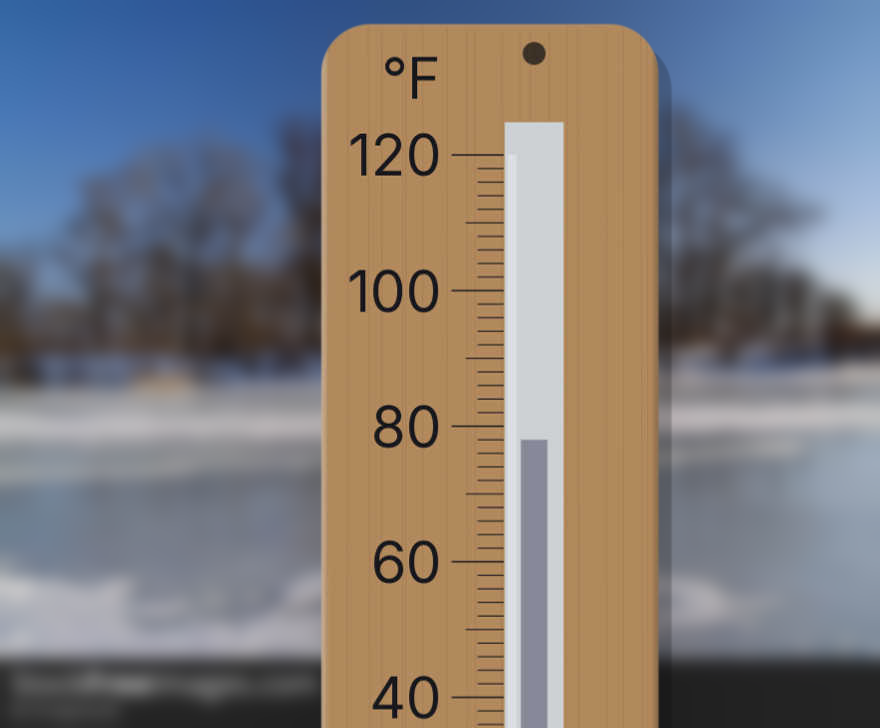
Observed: 78 °F
